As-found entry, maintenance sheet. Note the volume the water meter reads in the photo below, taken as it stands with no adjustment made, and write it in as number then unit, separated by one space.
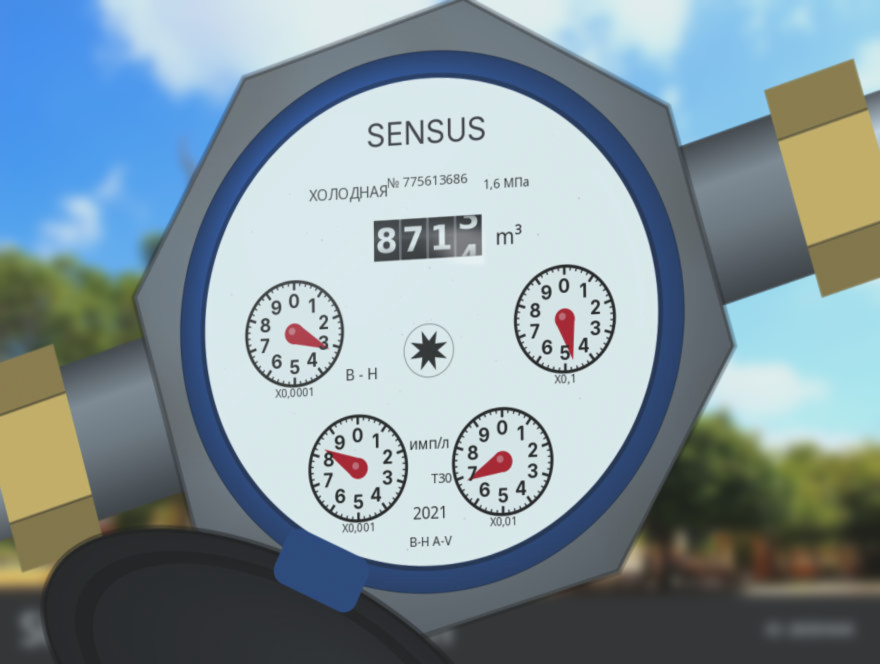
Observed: 8713.4683 m³
